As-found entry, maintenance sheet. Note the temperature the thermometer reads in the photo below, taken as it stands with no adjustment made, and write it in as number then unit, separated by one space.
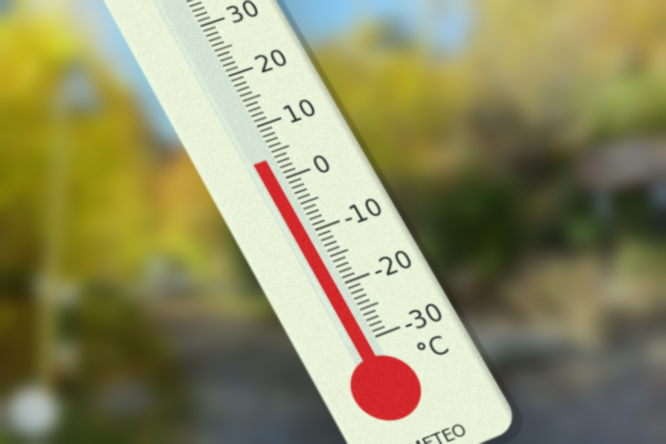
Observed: 4 °C
